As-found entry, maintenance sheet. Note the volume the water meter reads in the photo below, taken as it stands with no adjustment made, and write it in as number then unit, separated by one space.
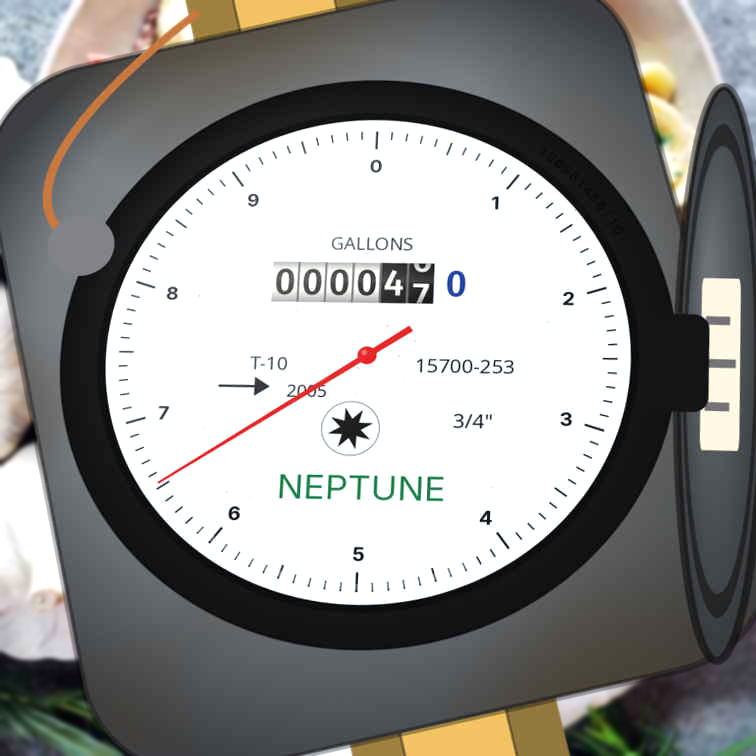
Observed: 466.5 gal
